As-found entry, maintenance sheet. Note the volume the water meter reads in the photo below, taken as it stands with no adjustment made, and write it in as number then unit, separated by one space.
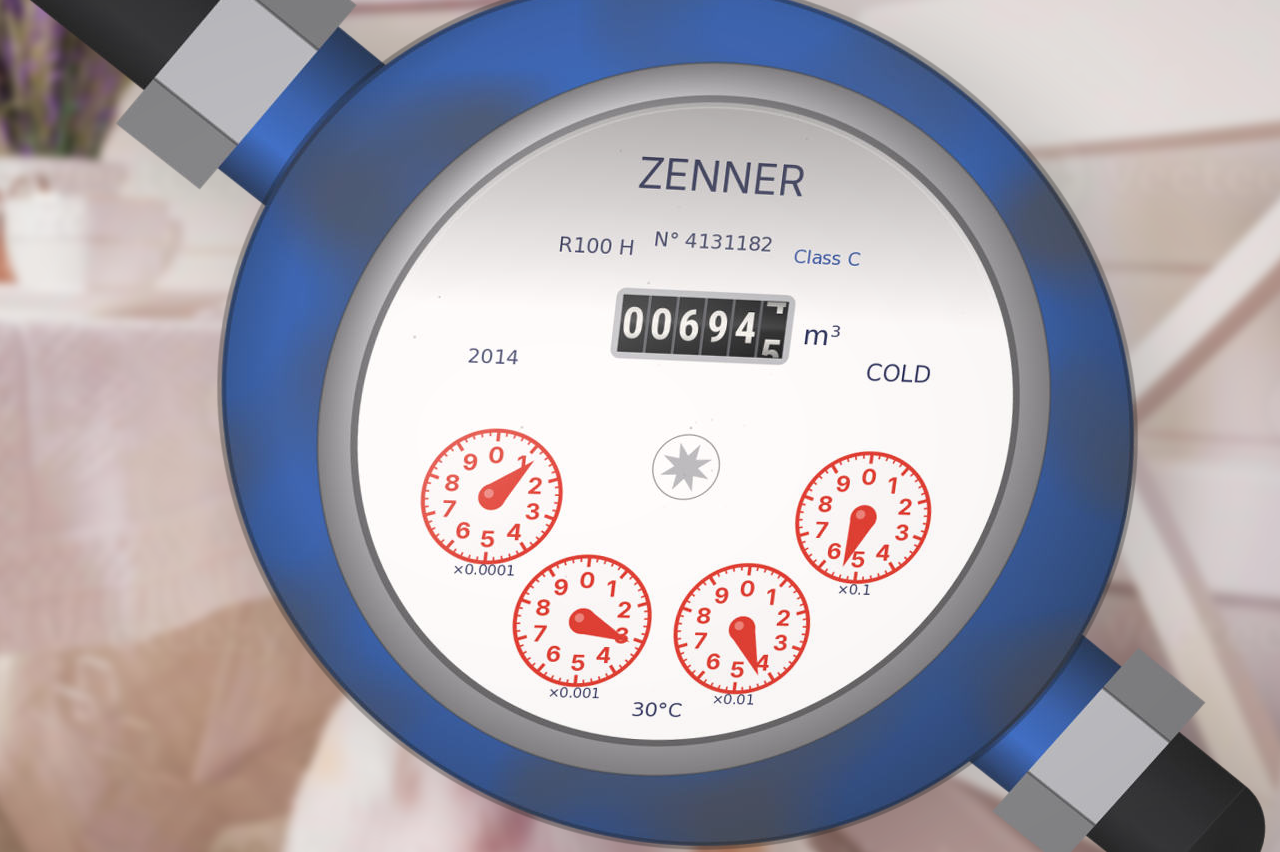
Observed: 6944.5431 m³
